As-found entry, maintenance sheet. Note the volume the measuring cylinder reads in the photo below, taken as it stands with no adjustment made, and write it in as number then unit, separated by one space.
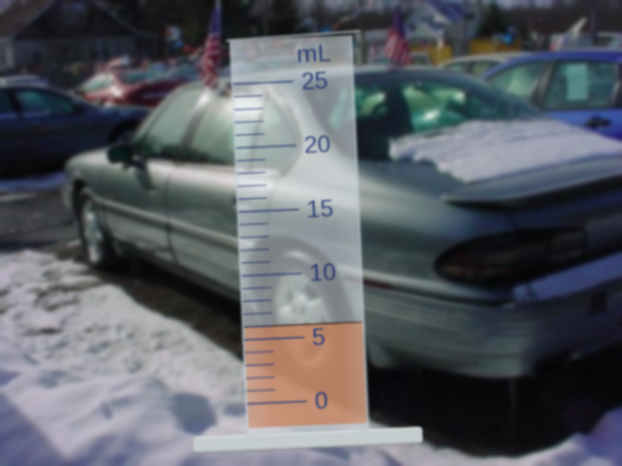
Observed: 6 mL
